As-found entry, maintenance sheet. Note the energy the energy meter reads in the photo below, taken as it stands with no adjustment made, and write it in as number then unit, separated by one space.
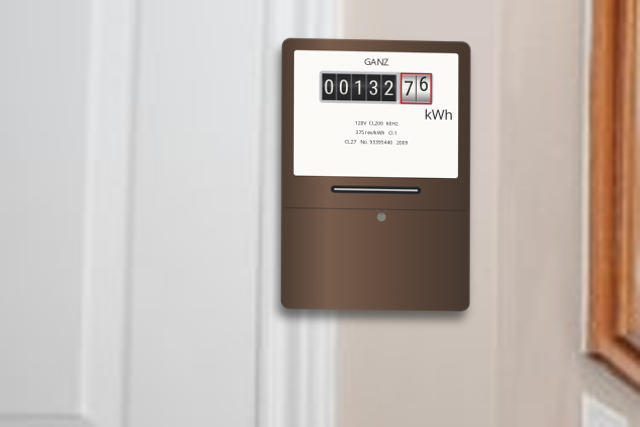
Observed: 132.76 kWh
